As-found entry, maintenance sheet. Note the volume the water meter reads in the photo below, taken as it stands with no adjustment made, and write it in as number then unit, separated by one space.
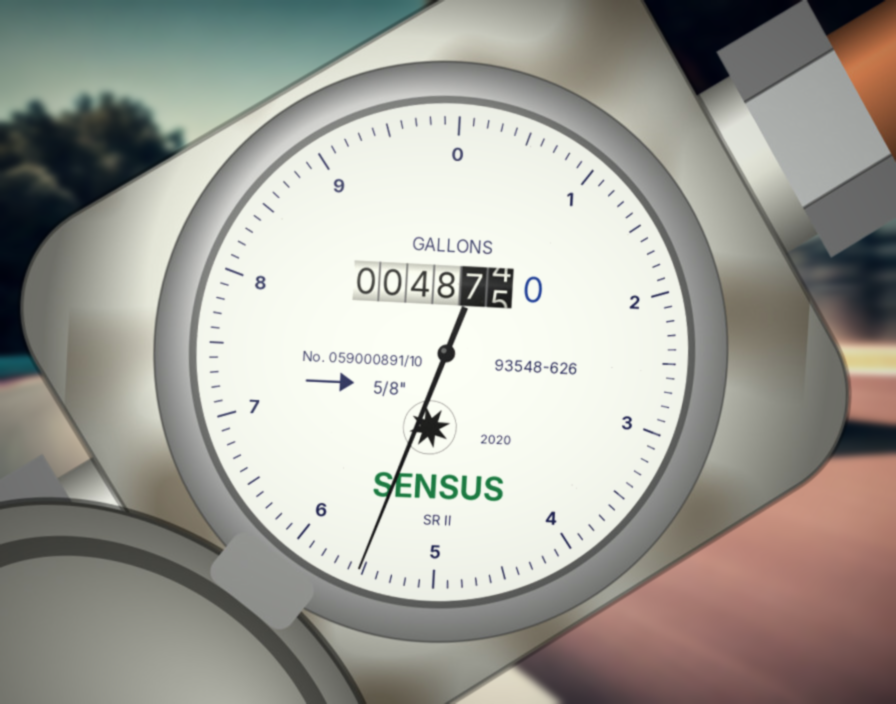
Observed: 48745.5 gal
